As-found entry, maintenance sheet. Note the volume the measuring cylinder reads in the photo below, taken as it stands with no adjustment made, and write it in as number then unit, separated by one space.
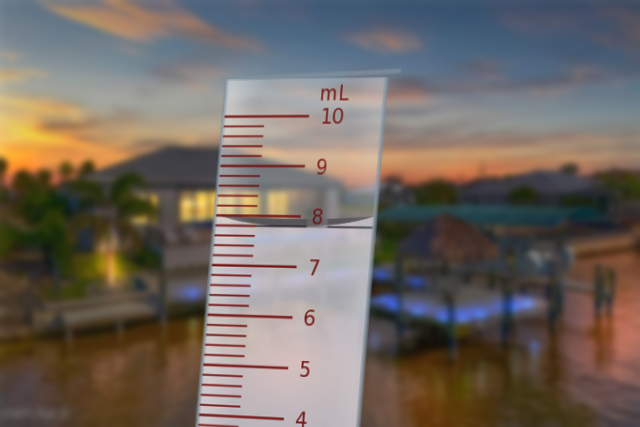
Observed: 7.8 mL
